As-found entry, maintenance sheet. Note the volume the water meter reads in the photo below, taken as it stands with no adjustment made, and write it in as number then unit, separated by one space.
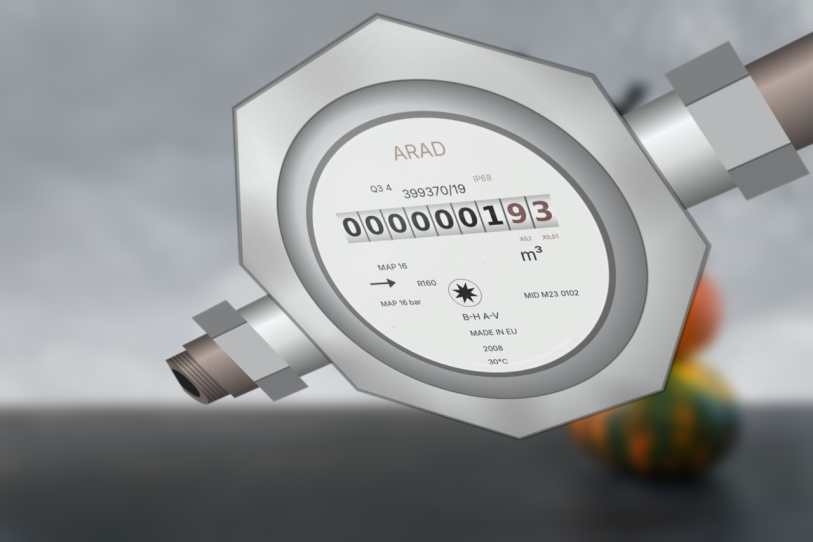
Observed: 1.93 m³
